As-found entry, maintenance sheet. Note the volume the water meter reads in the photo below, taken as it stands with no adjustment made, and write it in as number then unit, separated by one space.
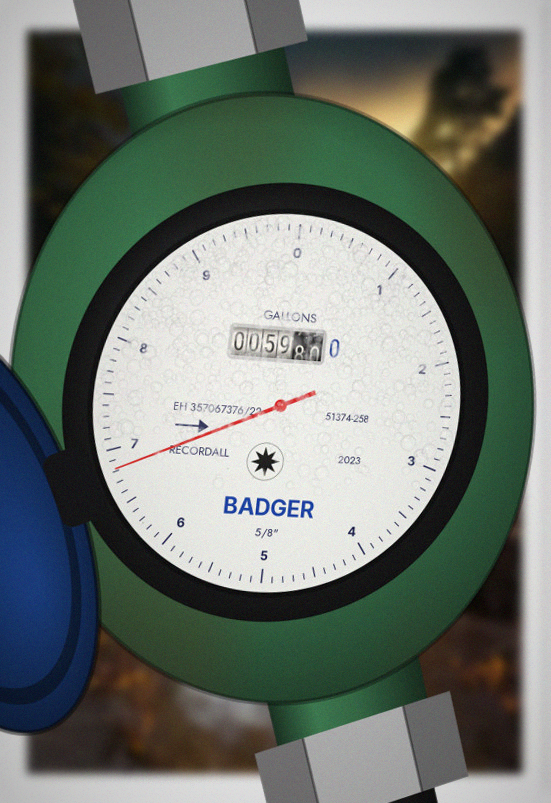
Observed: 59796.8 gal
